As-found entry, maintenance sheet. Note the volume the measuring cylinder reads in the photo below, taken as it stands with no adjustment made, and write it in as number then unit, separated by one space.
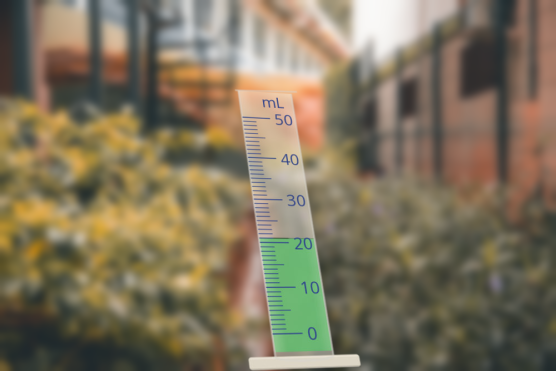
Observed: 21 mL
